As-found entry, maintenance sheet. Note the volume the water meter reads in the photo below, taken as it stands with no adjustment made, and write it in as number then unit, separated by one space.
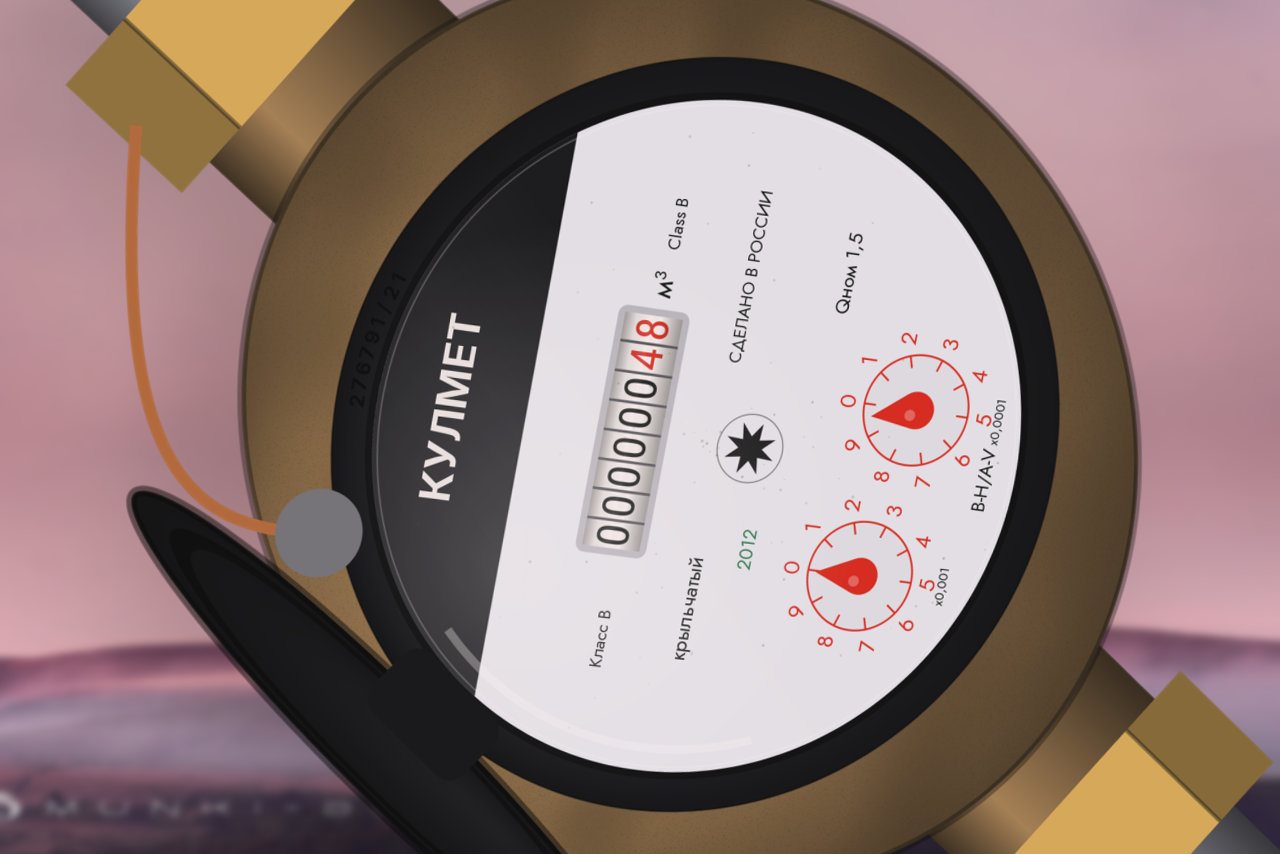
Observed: 0.4799 m³
